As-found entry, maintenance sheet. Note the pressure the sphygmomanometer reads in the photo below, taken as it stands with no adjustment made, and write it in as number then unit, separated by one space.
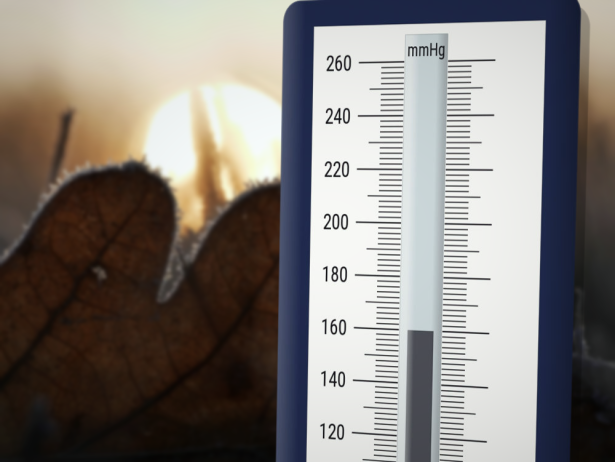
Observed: 160 mmHg
